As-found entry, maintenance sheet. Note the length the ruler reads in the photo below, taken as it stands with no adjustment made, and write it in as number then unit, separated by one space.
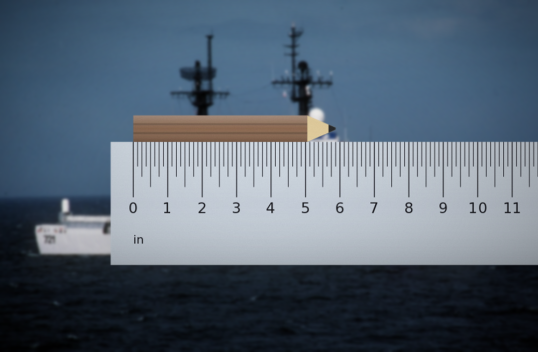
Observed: 5.875 in
